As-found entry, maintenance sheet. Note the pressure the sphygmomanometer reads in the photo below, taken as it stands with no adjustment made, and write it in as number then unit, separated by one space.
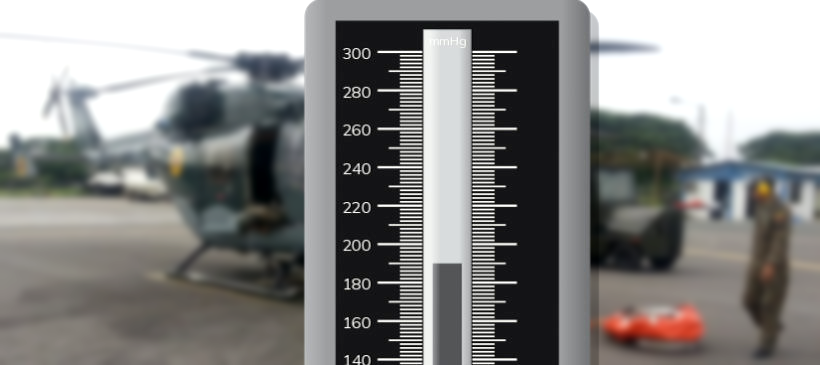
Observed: 190 mmHg
